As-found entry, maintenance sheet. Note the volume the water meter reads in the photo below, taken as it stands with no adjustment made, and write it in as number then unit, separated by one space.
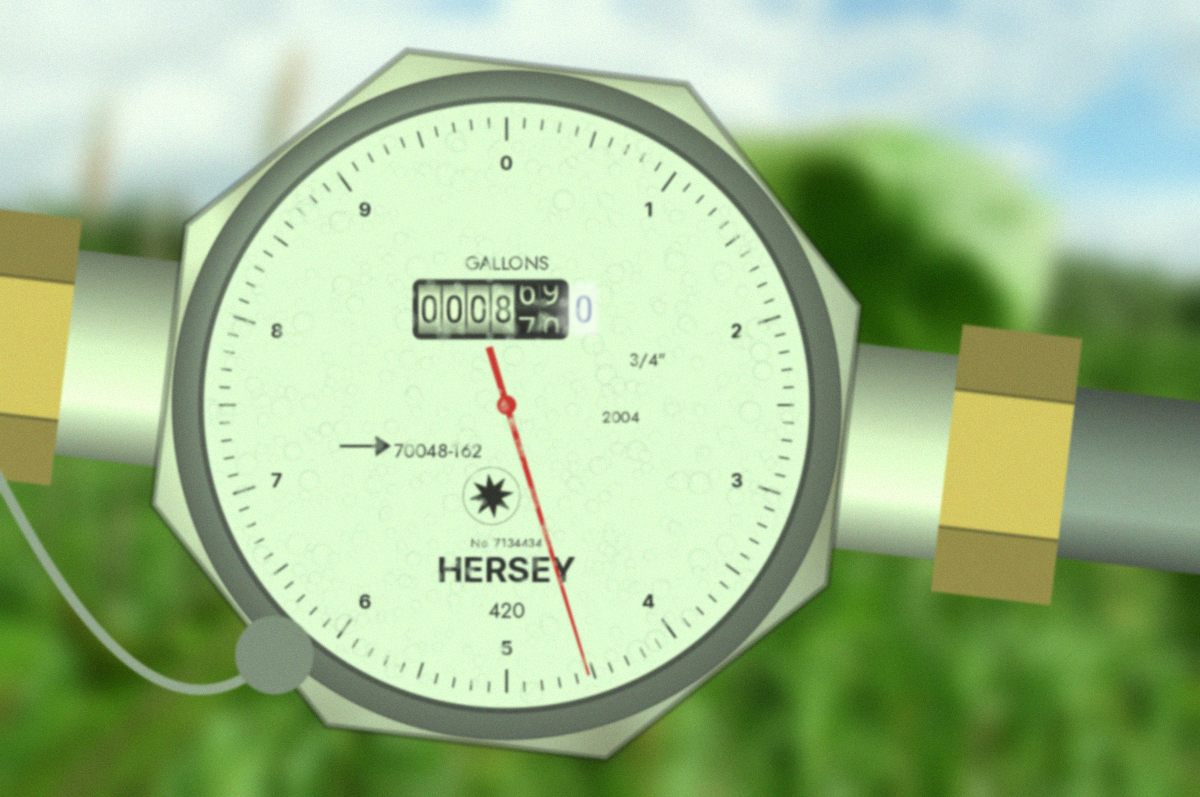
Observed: 8694.5 gal
